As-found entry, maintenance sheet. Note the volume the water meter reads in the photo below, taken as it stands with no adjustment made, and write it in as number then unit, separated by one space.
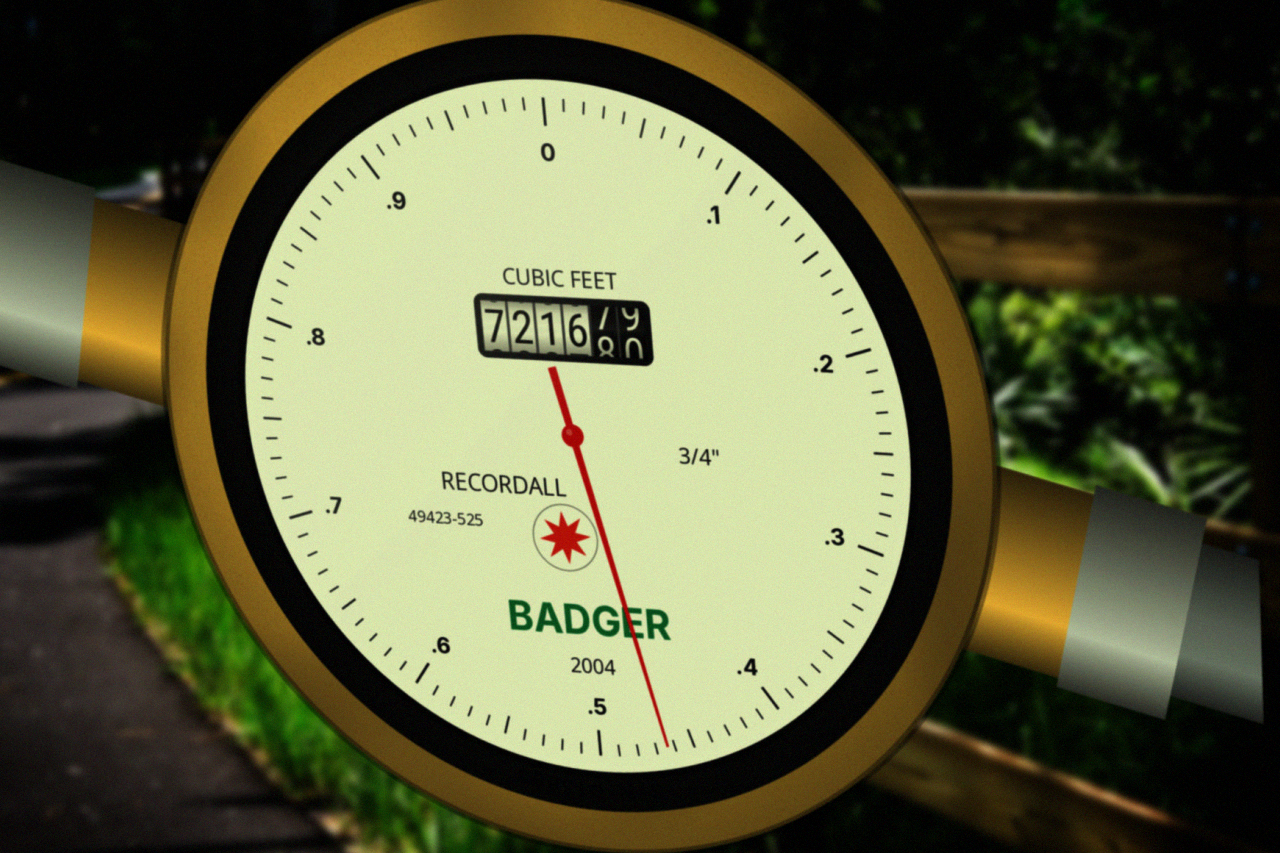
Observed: 721679.46 ft³
